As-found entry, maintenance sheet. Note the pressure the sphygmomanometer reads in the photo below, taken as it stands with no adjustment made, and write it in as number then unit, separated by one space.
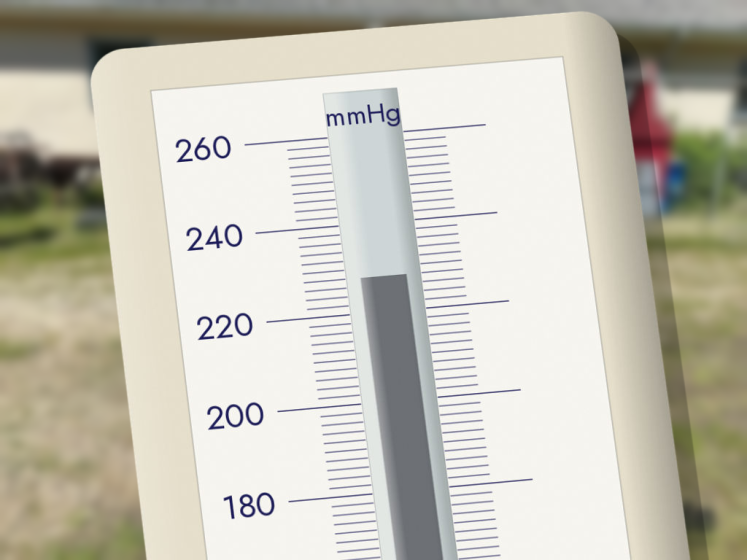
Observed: 228 mmHg
